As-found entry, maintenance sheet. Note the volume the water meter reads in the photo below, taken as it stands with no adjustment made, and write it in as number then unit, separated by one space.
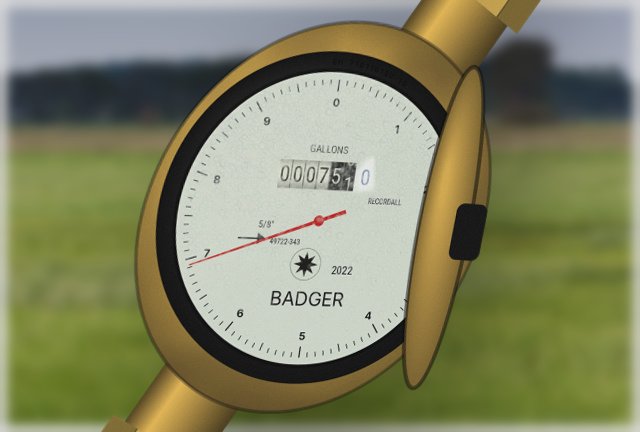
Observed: 7506.9 gal
